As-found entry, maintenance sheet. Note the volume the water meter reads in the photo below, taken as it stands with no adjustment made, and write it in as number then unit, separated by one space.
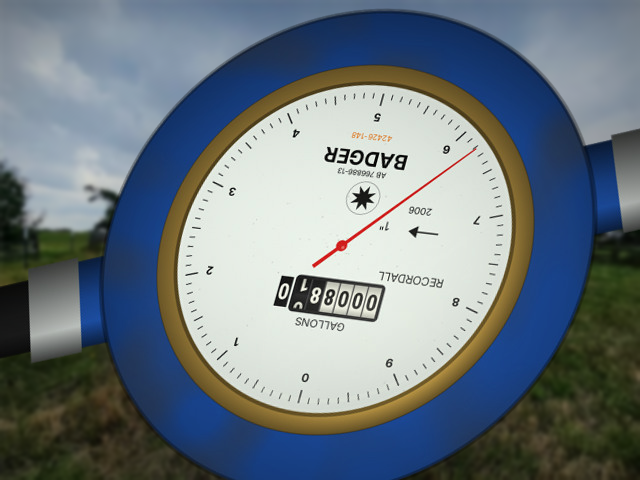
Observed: 8806.2 gal
